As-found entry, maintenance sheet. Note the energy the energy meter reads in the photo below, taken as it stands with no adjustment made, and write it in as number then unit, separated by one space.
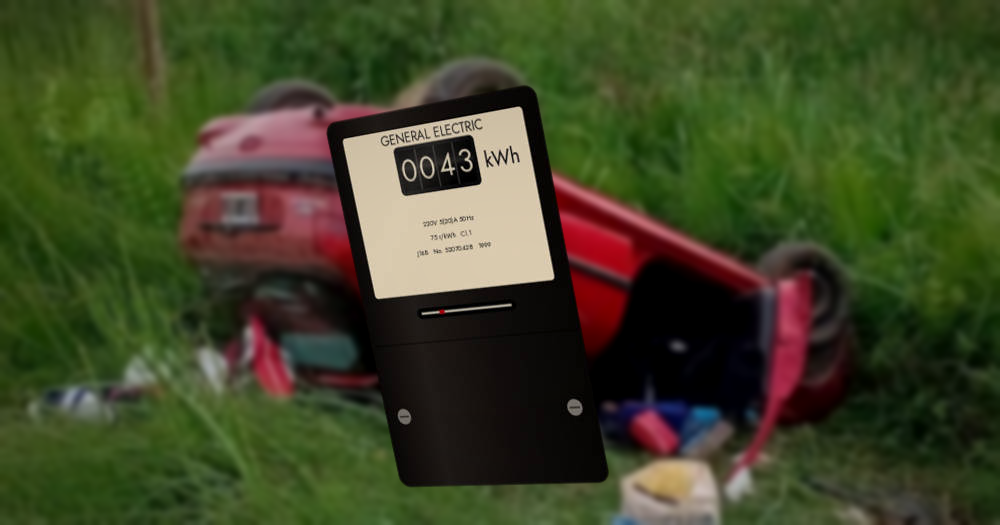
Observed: 43 kWh
